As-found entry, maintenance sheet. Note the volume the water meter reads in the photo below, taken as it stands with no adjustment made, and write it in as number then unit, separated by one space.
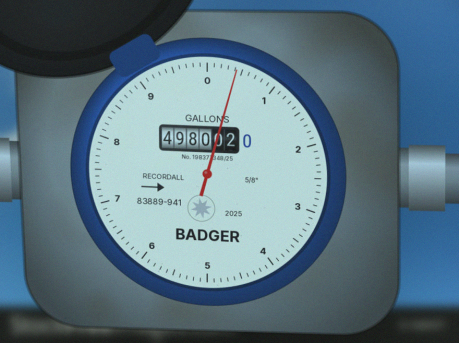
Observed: 4980020.4 gal
